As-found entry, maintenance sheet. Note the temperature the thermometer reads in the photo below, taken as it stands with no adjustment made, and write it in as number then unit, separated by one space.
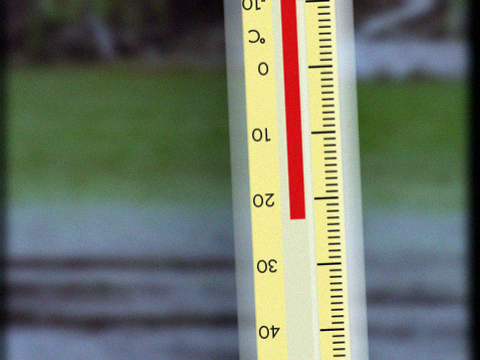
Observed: 23 °C
